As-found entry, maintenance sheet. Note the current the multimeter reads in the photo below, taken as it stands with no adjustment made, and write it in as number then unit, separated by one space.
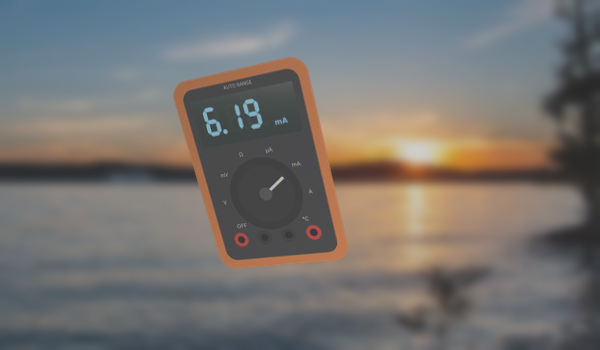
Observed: 6.19 mA
